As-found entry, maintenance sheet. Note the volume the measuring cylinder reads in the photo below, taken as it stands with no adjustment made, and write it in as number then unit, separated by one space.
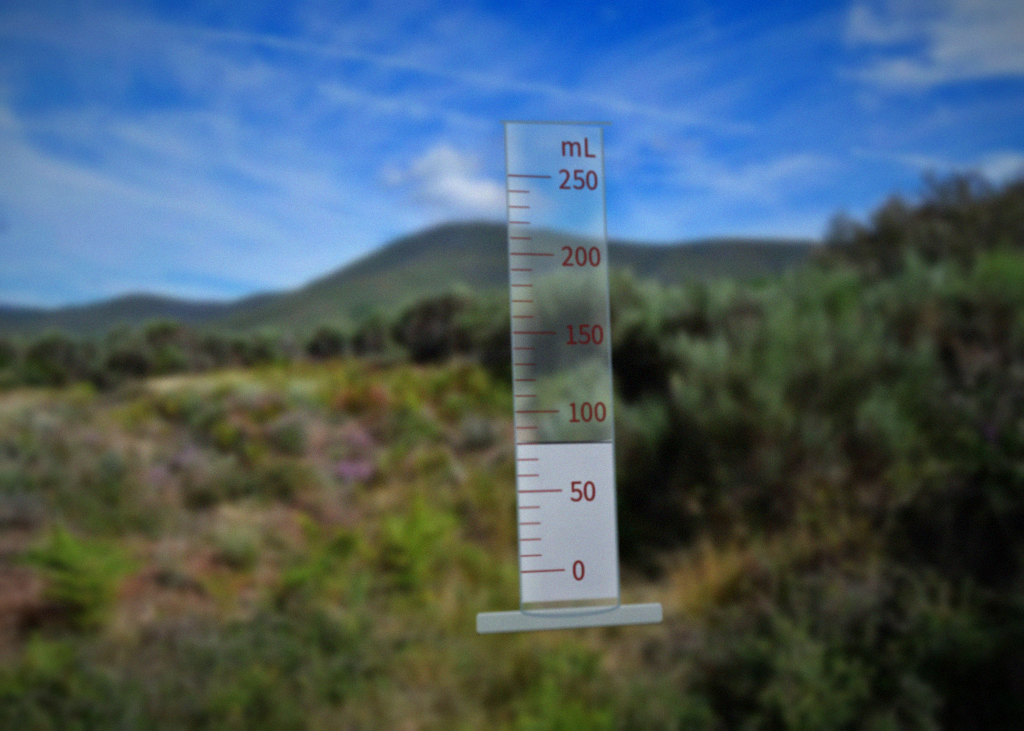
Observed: 80 mL
